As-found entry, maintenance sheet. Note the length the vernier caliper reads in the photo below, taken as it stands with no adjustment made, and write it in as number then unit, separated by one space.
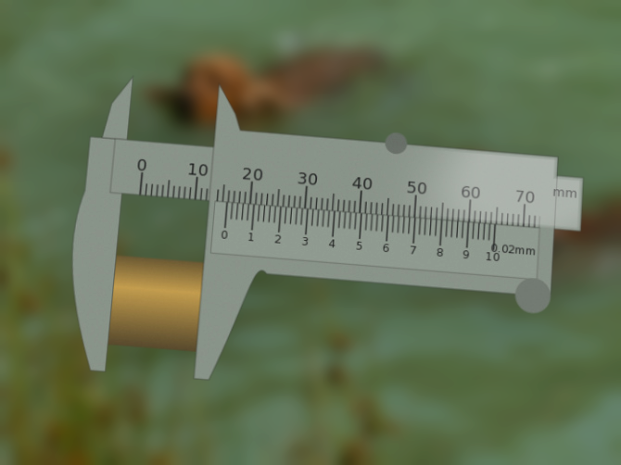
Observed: 15.8 mm
